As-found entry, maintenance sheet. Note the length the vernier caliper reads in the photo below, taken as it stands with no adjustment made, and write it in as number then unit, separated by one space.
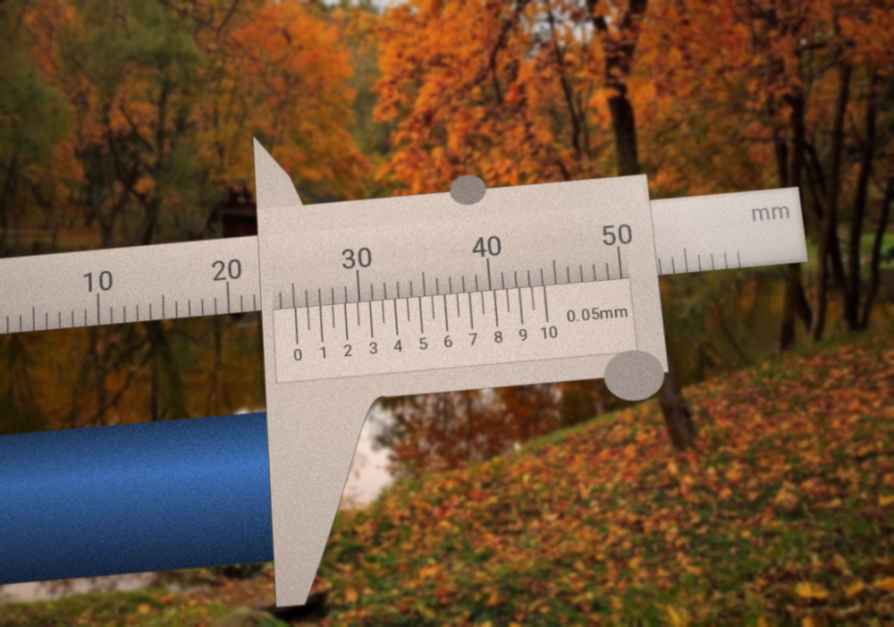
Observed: 25.1 mm
